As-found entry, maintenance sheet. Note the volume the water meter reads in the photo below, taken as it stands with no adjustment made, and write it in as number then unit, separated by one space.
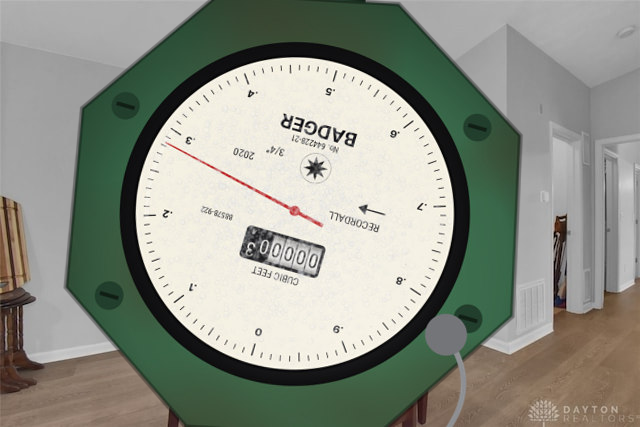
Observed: 3.28 ft³
